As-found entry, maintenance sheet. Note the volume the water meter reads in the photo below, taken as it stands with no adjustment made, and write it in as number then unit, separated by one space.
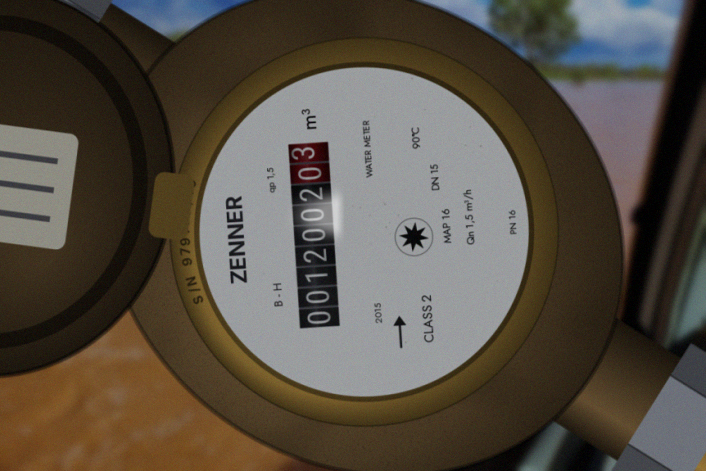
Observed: 12002.03 m³
